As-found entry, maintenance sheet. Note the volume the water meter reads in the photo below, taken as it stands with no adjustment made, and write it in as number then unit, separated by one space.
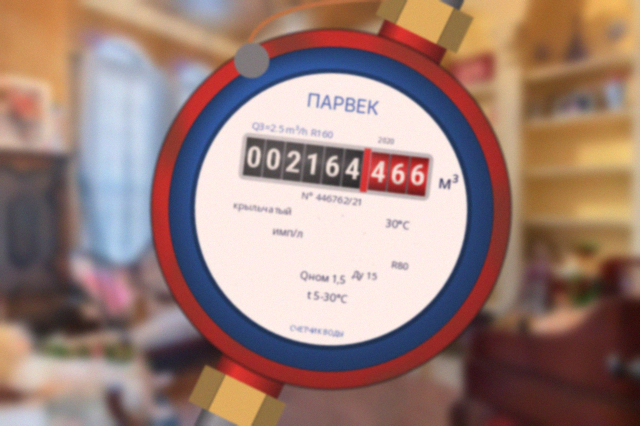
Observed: 2164.466 m³
